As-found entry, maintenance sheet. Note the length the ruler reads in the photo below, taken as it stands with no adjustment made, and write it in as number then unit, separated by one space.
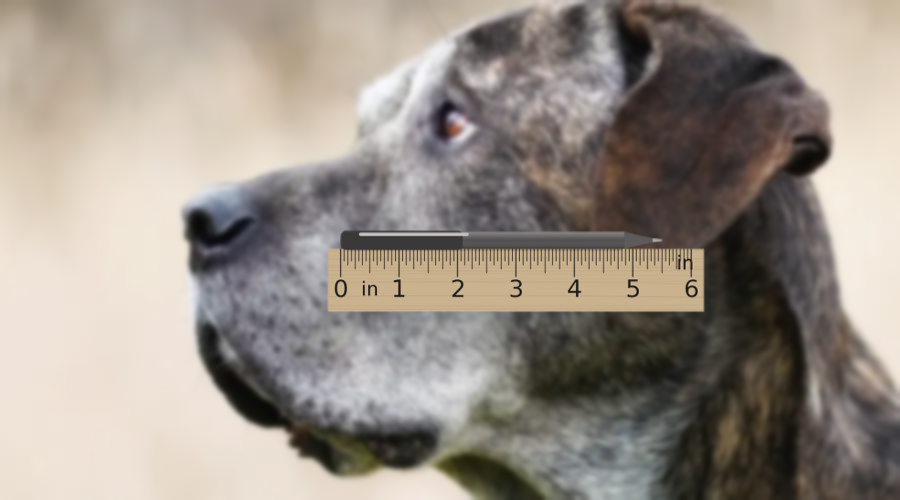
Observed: 5.5 in
